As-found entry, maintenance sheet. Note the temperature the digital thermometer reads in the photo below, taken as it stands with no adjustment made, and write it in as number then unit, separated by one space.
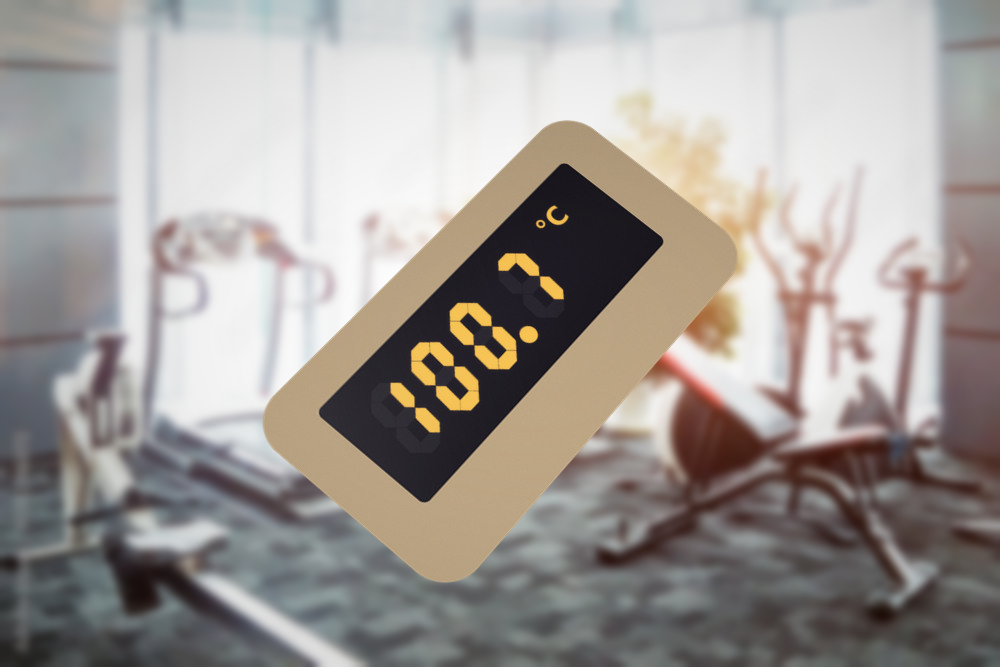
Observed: 100.7 °C
